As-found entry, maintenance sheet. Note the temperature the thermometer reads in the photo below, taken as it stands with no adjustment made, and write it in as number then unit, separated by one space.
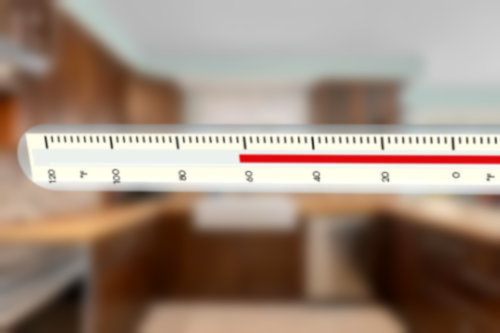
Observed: 62 °F
